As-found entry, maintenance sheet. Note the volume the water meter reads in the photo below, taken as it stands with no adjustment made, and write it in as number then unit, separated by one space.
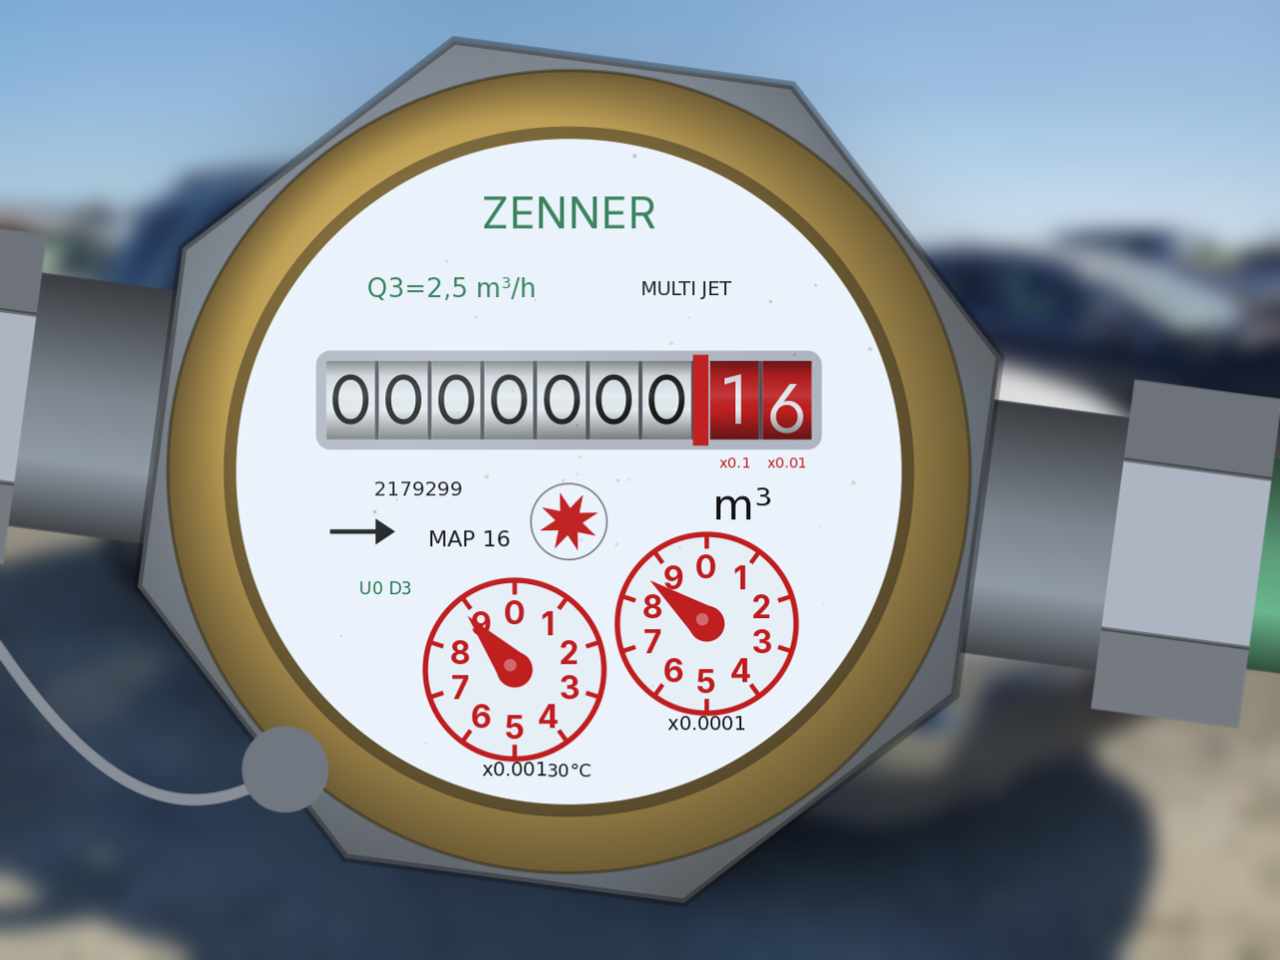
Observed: 0.1588 m³
